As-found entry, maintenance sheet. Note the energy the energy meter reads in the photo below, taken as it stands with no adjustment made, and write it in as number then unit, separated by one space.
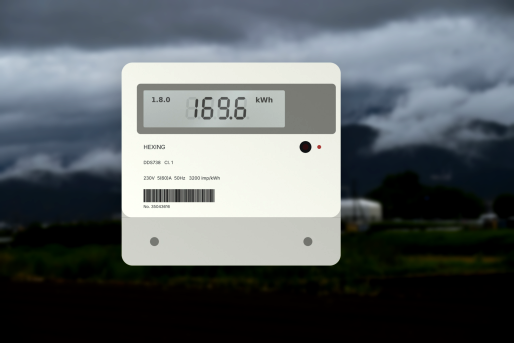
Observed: 169.6 kWh
